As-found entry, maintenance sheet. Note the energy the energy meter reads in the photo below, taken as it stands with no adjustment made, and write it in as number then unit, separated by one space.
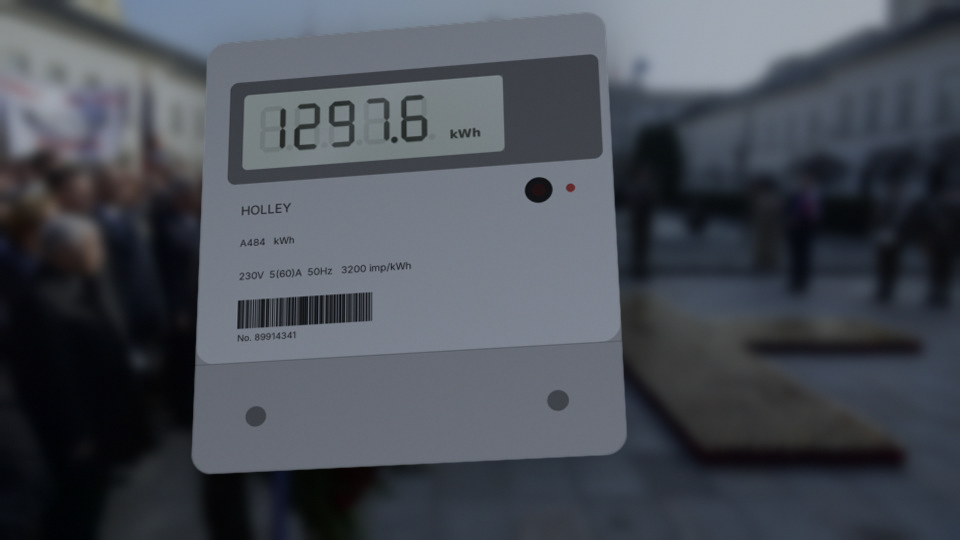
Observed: 1297.6 kWh
